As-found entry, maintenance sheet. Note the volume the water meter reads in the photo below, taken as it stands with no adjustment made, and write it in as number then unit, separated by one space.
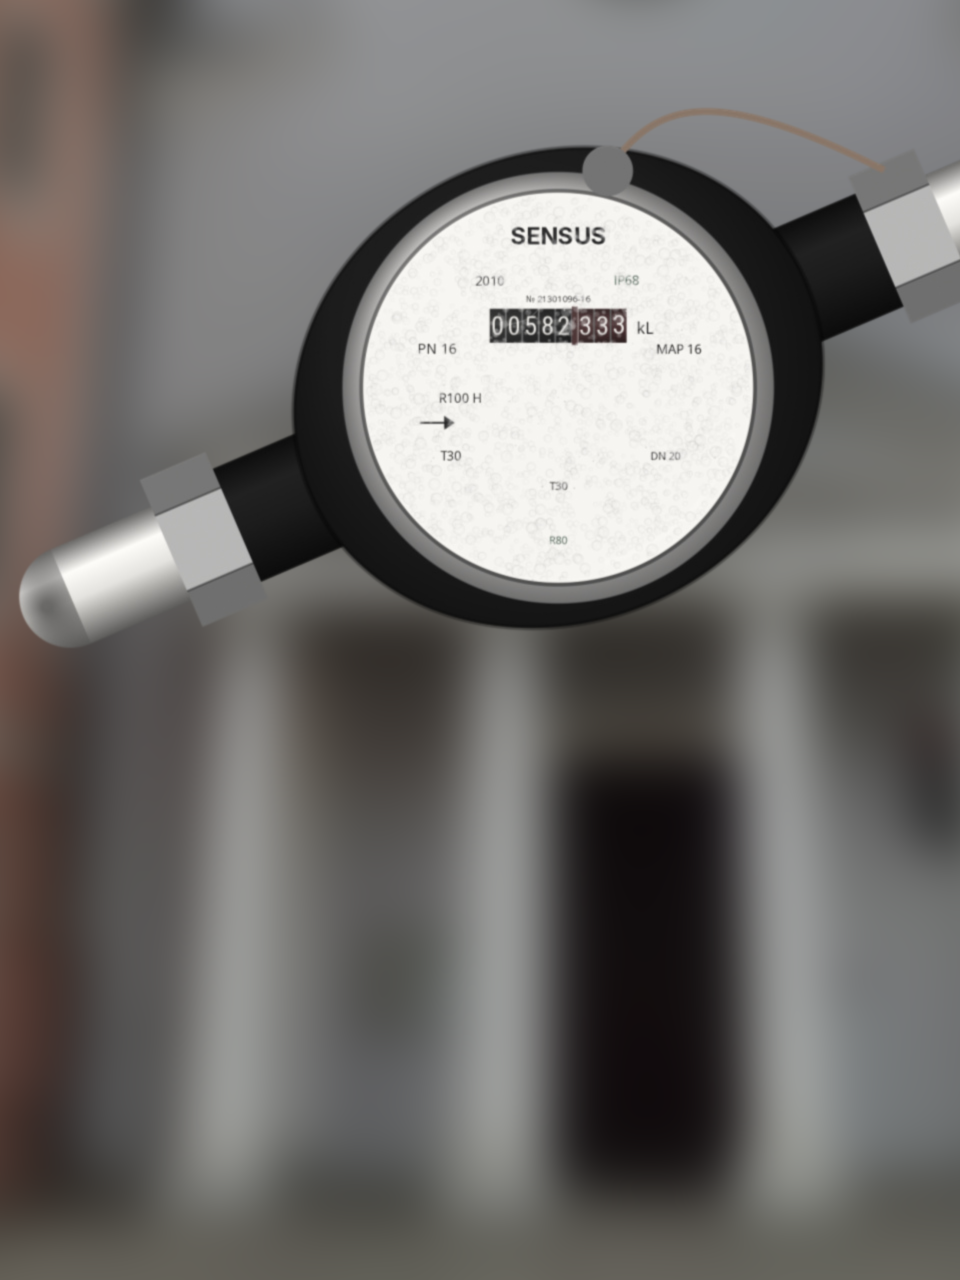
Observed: 582.333 kL
